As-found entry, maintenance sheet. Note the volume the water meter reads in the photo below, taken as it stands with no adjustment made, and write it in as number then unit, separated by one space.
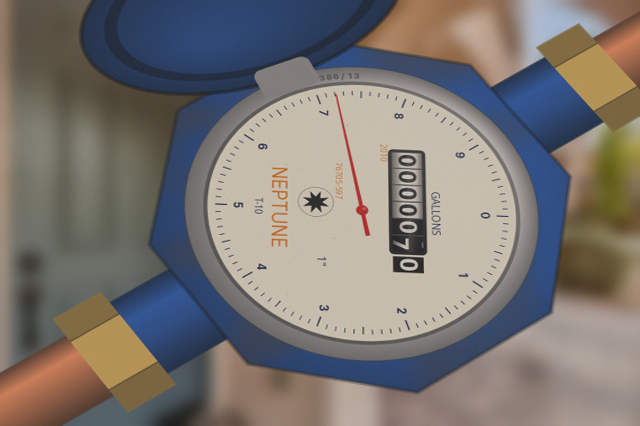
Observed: 67.2 gal
